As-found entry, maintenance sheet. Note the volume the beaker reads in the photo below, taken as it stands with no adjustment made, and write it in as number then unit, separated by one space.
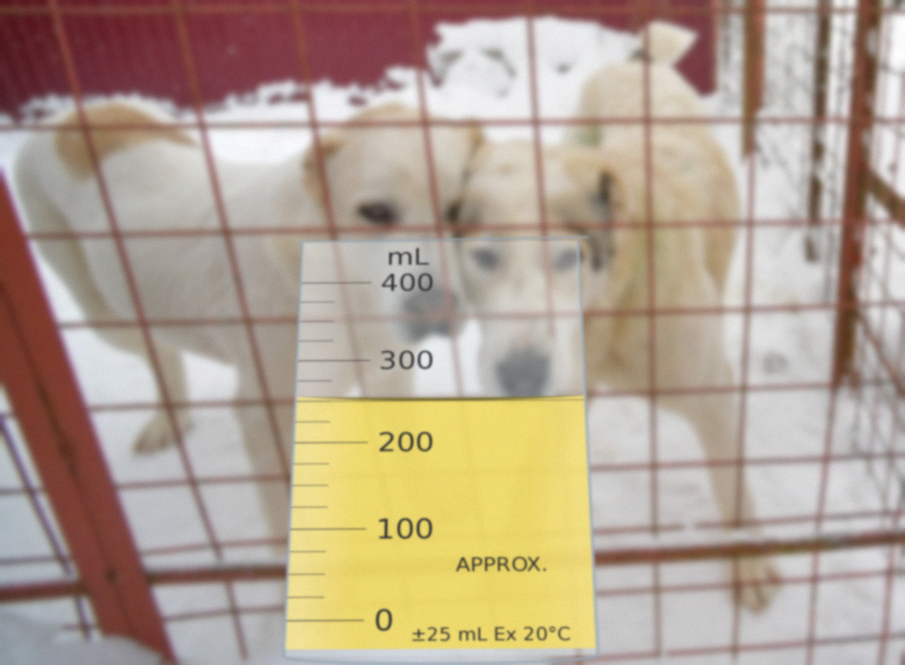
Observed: 250 mL
